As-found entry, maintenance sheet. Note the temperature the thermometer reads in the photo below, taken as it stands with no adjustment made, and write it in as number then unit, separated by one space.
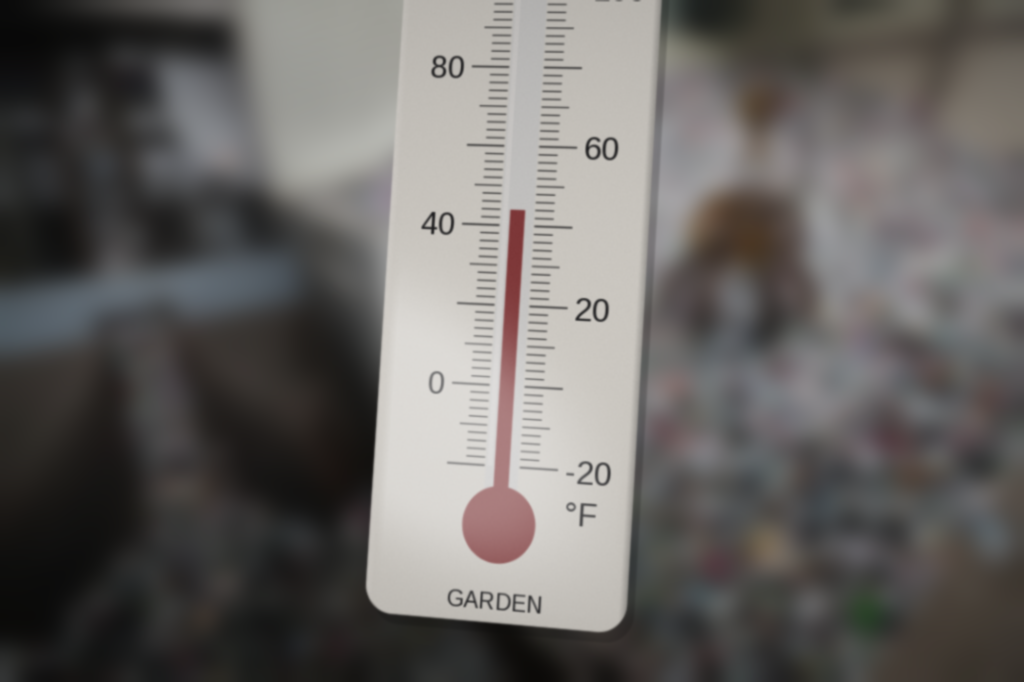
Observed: 44 °F
